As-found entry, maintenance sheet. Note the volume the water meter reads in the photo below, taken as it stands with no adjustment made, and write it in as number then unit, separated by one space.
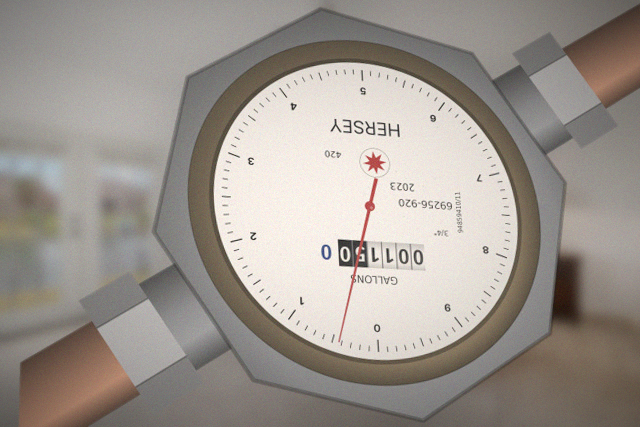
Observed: 11500.4 gal
